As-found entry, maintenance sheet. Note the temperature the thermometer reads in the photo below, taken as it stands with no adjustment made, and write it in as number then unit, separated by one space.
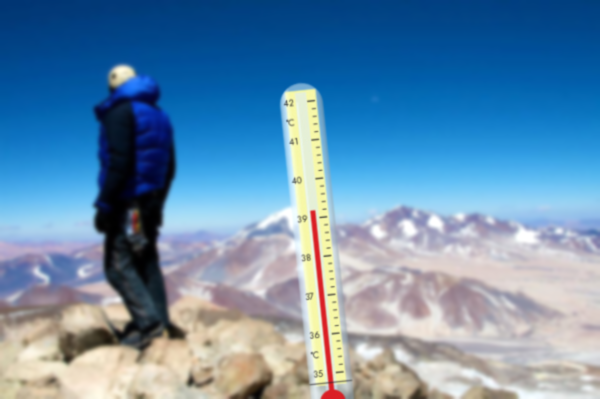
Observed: 39.2 °C
